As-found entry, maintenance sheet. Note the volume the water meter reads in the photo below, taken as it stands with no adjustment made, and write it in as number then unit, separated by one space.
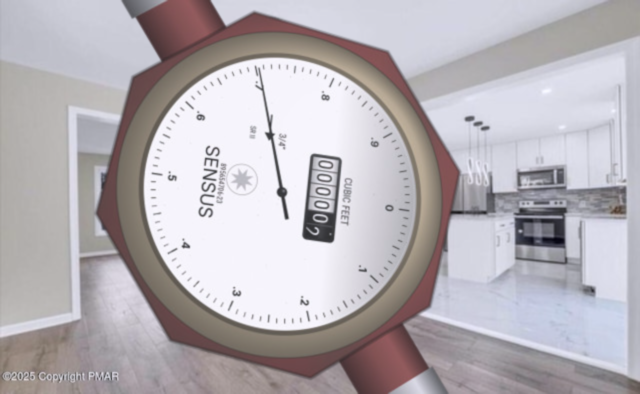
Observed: 1.70 ft³
